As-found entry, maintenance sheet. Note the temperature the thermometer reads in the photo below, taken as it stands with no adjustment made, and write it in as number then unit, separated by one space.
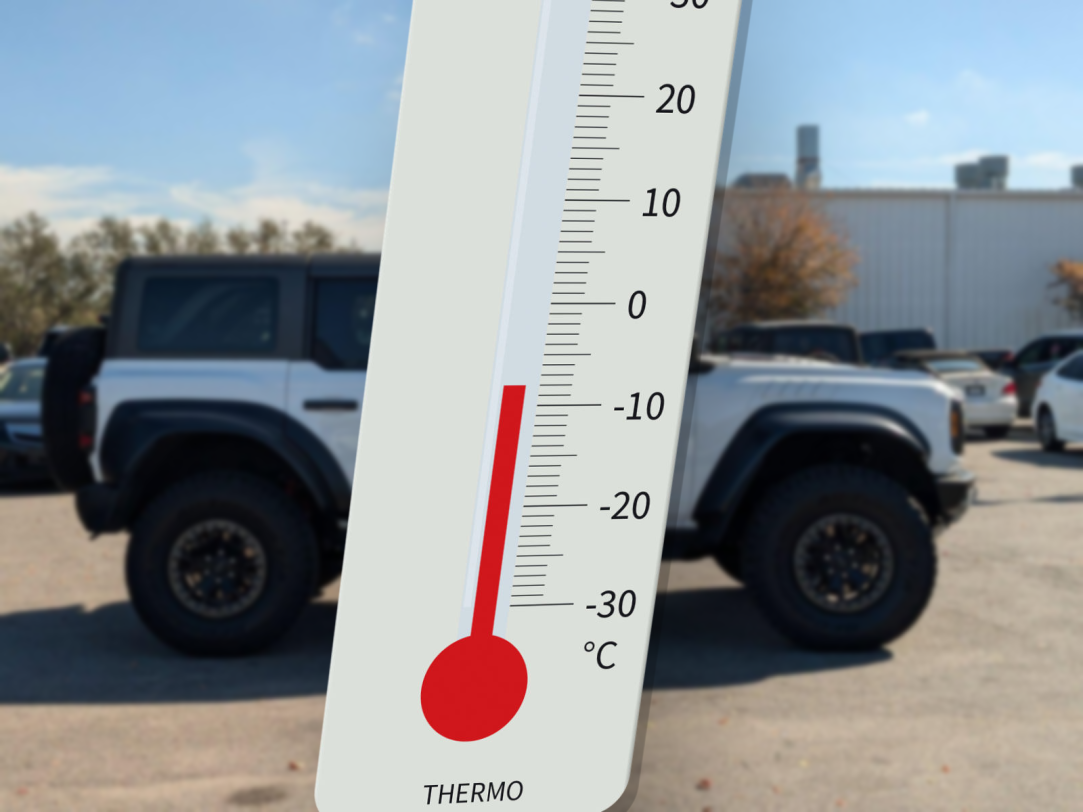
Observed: -8 °C
